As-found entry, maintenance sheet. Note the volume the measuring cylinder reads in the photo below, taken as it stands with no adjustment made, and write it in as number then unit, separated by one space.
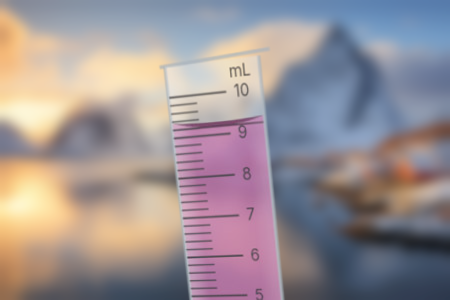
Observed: 9.2 mL
